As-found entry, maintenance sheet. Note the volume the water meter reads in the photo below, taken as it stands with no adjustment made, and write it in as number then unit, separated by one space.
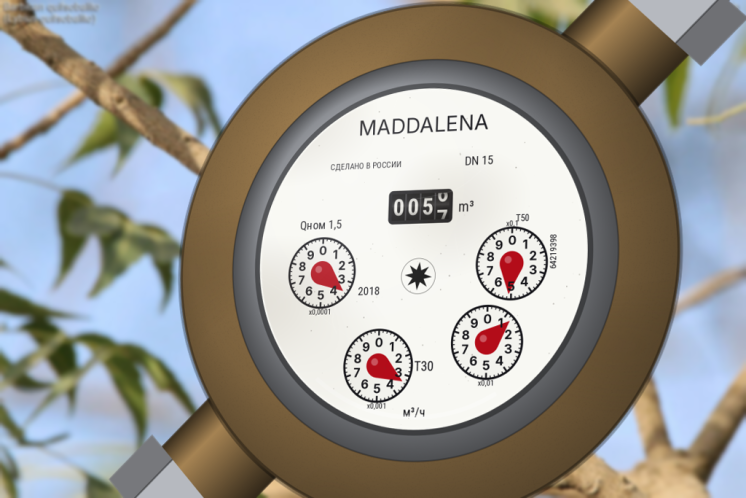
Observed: 56.5133 m³
